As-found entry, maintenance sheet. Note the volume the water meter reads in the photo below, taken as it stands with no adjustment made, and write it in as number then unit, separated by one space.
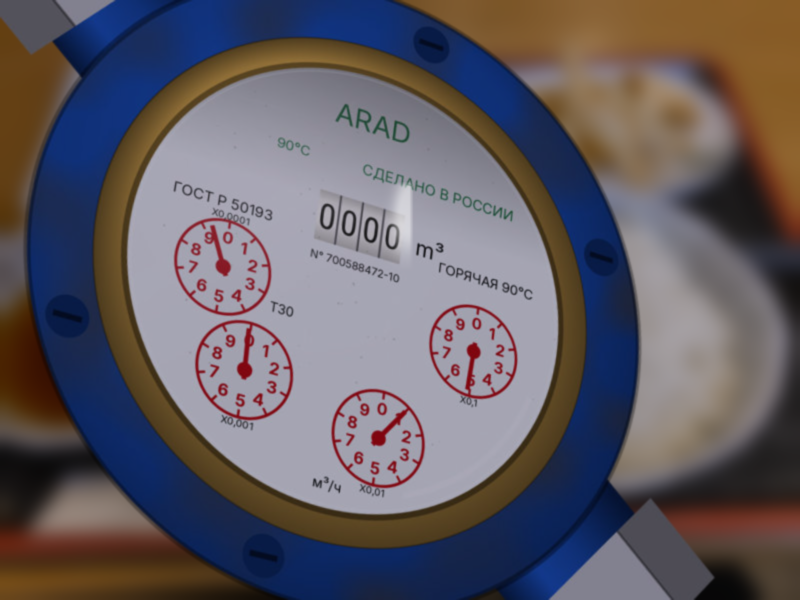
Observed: 0.5099 m³
